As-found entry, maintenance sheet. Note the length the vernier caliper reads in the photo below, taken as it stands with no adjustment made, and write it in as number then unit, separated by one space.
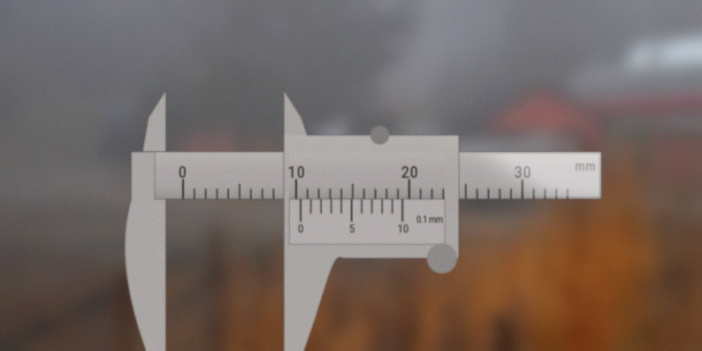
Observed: 10.4 mm
